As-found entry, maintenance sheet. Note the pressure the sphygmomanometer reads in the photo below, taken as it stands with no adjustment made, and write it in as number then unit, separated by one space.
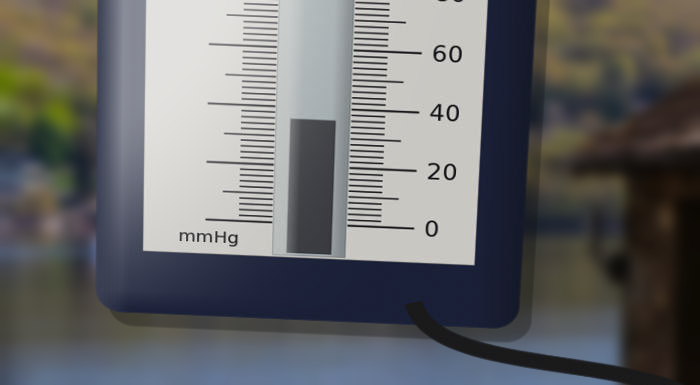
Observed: 36 mmHg
